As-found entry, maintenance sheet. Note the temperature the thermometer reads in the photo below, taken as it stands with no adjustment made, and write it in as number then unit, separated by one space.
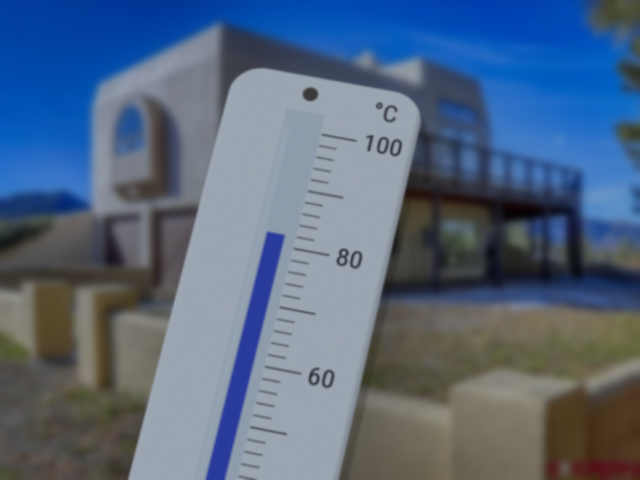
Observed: 82 °C
